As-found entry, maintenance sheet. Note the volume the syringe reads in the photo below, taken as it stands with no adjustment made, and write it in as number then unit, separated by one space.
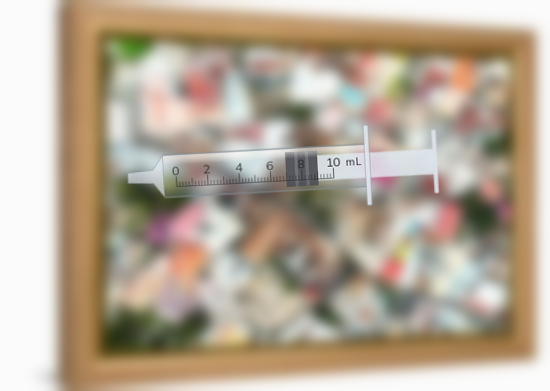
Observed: 7 mL
